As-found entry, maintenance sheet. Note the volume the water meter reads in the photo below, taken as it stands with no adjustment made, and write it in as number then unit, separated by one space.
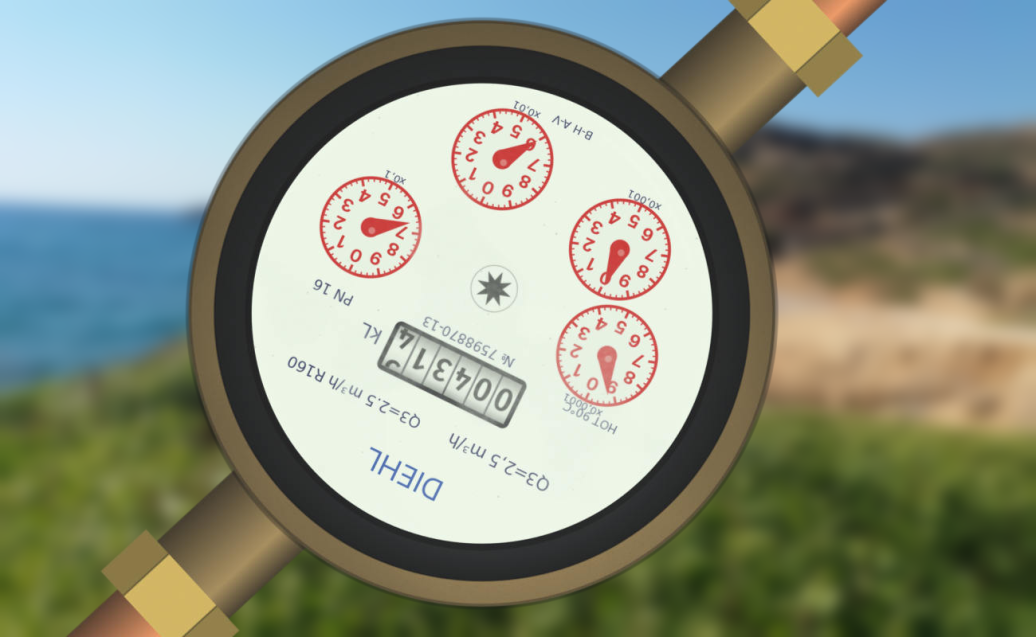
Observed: 4313.6599 kL
